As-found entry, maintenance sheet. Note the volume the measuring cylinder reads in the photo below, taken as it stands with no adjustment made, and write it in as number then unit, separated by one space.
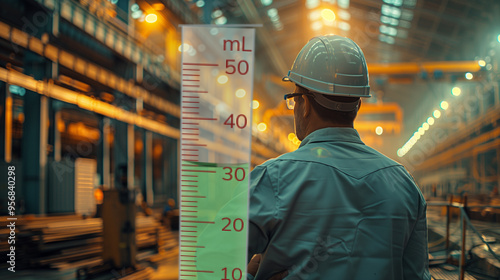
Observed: 31 mL
